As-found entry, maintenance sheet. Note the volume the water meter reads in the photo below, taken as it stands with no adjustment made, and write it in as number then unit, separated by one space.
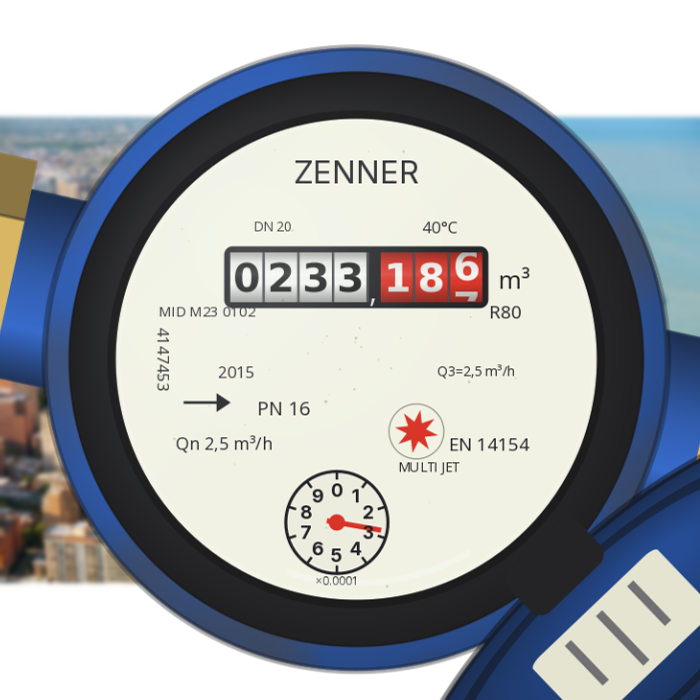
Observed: 233.1862 m³
